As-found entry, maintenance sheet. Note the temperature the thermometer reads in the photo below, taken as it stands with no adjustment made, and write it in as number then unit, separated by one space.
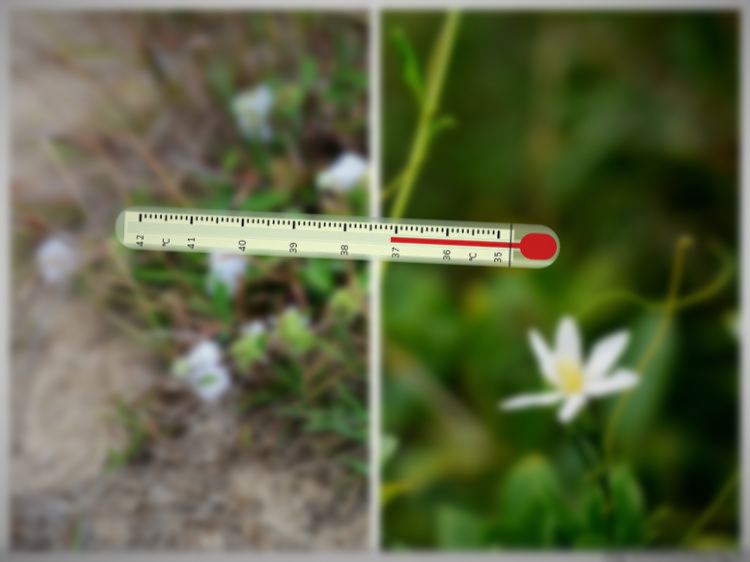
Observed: 37.1 °C
